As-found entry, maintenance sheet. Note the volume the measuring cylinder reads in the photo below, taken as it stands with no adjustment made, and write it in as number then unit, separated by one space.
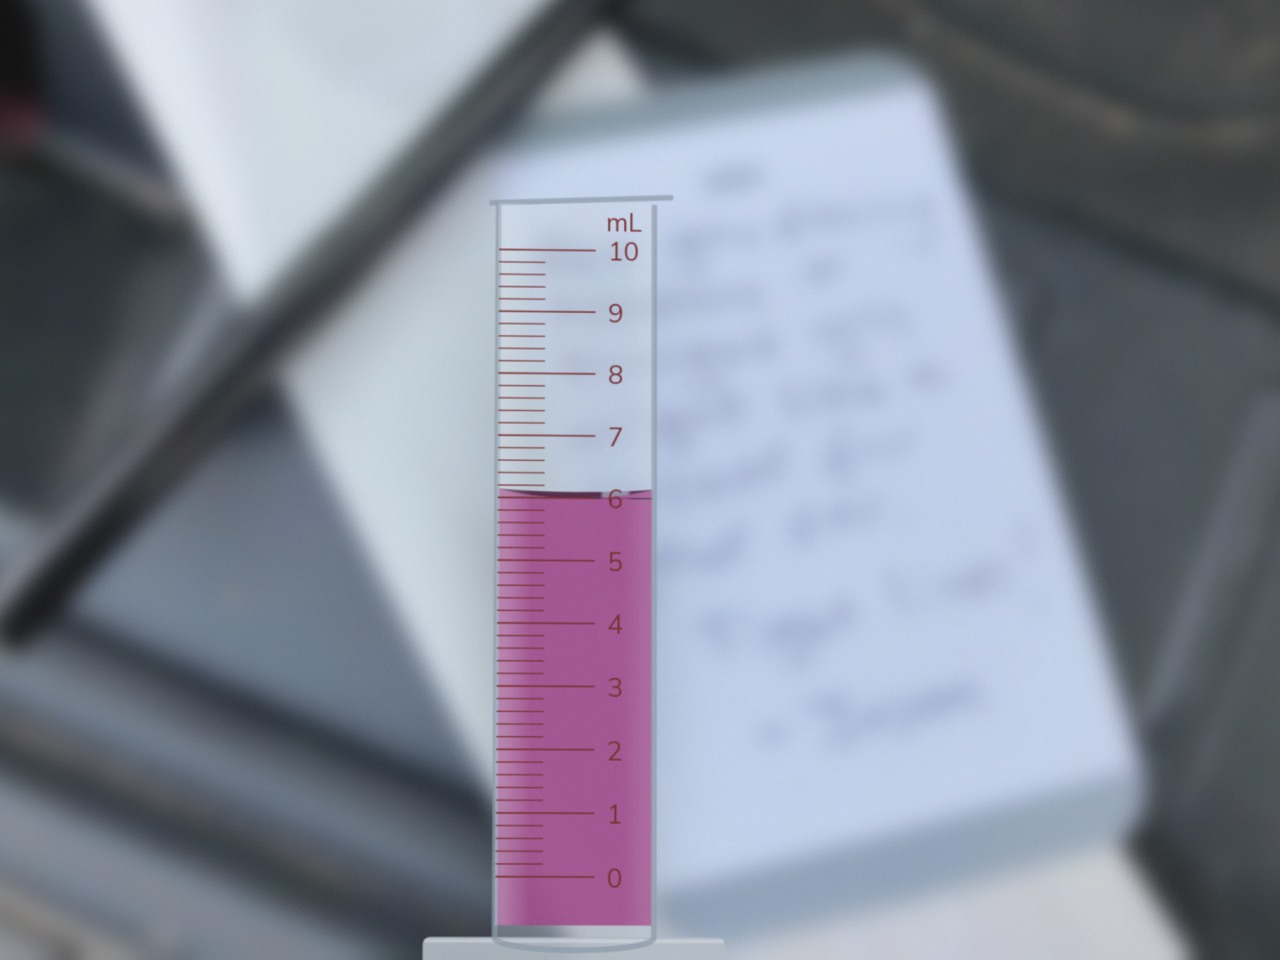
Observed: 6 mL
